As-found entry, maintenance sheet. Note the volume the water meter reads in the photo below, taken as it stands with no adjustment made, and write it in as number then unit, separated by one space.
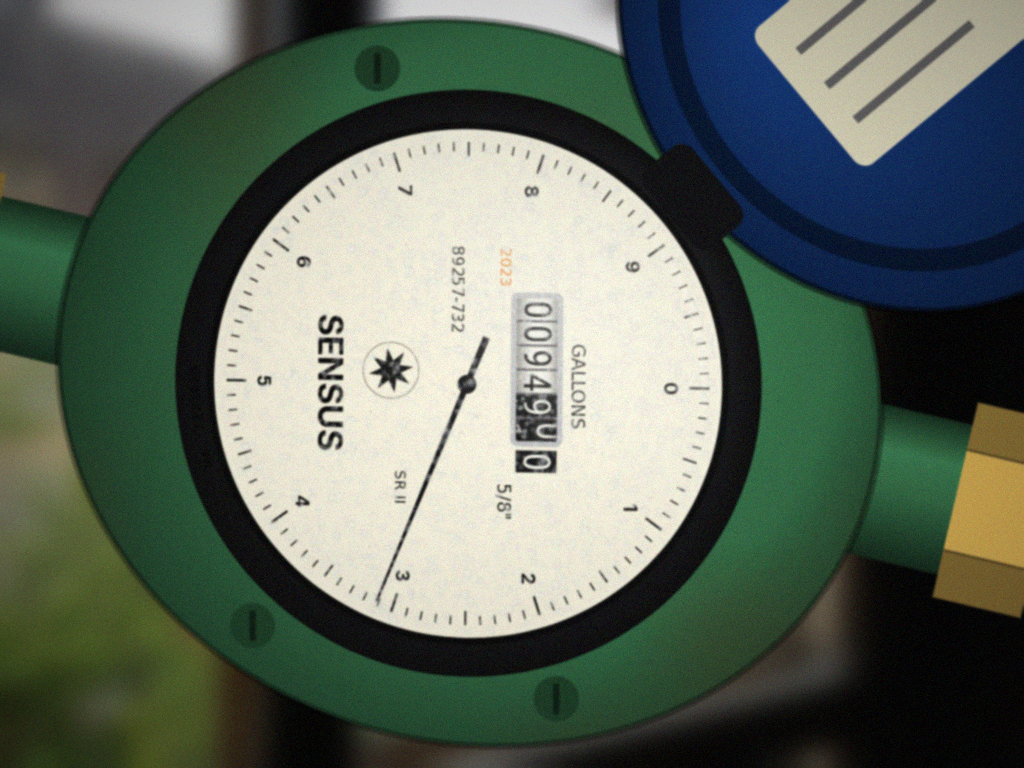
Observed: 94903.1 gal
